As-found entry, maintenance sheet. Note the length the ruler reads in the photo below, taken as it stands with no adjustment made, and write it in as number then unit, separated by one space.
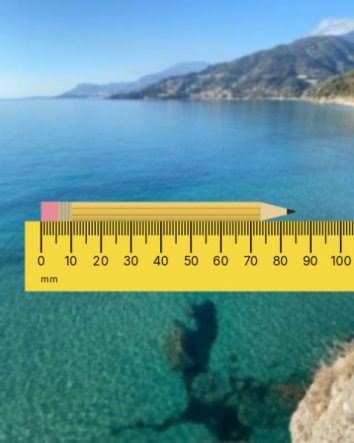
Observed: 85 mm
